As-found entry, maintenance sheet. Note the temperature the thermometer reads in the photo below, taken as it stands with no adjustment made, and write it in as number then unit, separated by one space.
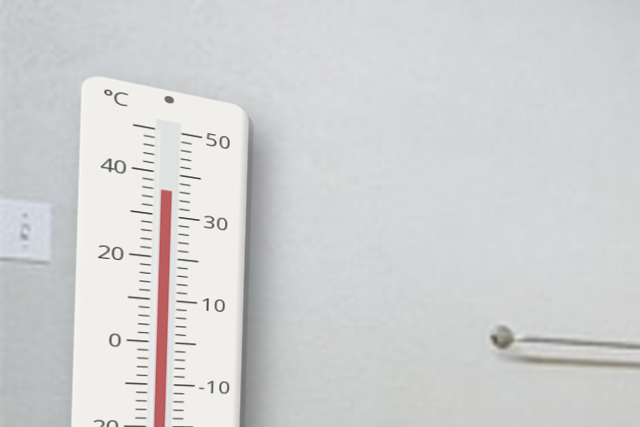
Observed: 36 °C
